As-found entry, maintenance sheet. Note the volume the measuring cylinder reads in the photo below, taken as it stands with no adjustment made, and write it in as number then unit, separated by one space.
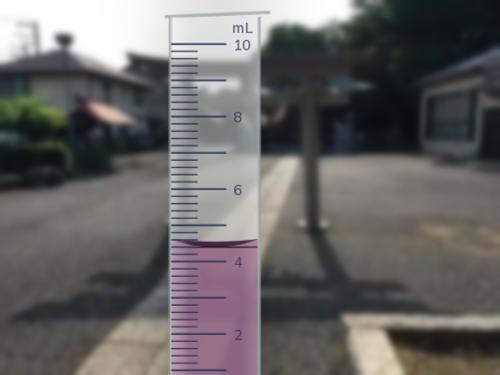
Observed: 4.4 mL
